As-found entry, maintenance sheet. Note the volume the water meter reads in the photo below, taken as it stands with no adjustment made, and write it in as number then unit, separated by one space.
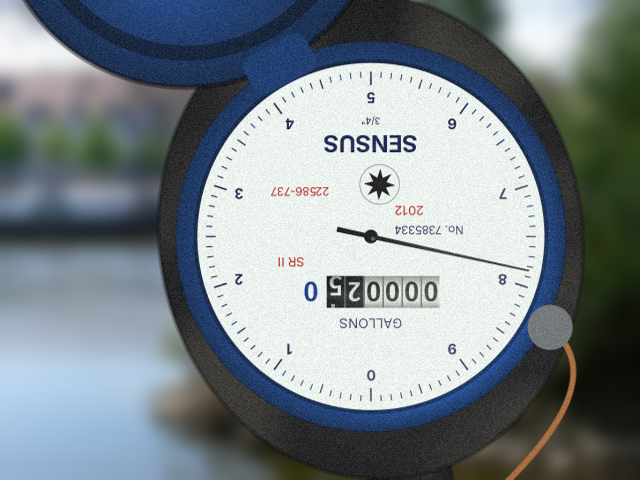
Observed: 247.8 gal
